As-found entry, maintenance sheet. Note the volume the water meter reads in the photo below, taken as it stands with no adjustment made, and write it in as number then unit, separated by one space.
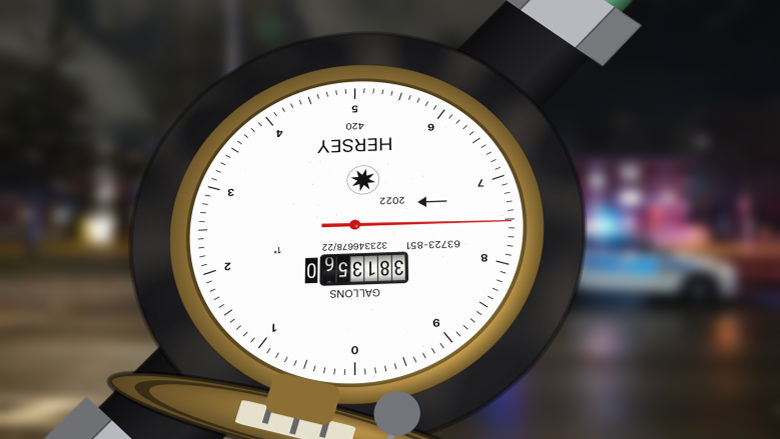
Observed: 3813557.5 gal
